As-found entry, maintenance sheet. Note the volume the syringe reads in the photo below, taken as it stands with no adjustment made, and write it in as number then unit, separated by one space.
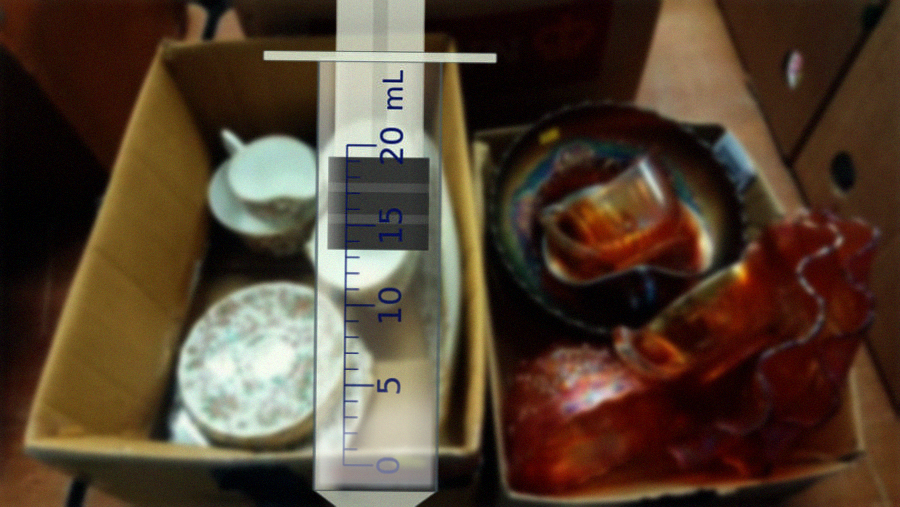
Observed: 13.5 mL
